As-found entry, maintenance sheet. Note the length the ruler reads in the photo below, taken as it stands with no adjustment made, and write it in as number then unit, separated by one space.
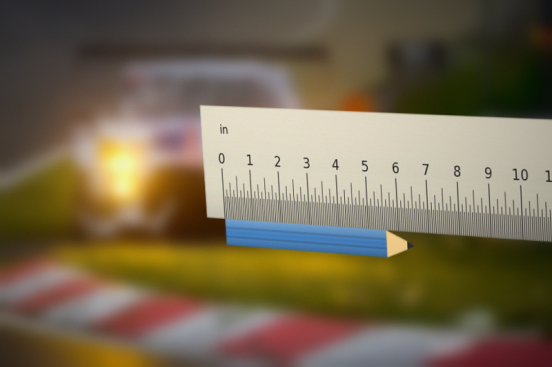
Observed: 6.5 in
